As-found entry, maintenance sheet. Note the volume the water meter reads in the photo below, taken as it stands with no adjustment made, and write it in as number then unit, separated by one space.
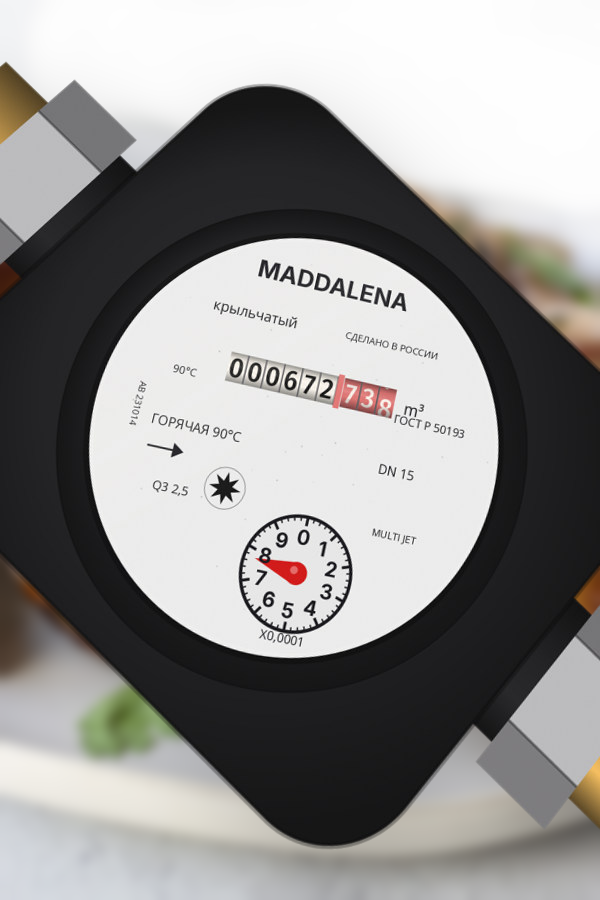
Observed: 672.7377 m³
